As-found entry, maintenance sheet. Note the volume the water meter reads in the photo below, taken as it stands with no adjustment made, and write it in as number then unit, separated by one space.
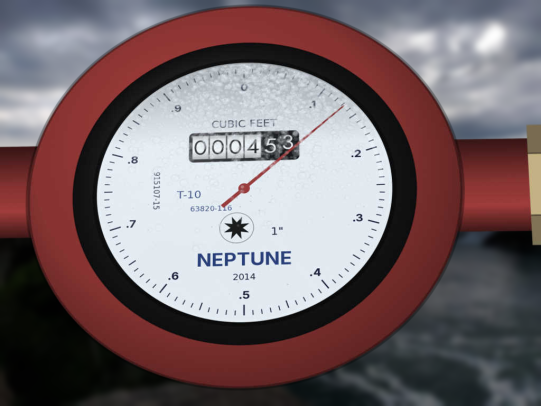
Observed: 453.13 ft³
